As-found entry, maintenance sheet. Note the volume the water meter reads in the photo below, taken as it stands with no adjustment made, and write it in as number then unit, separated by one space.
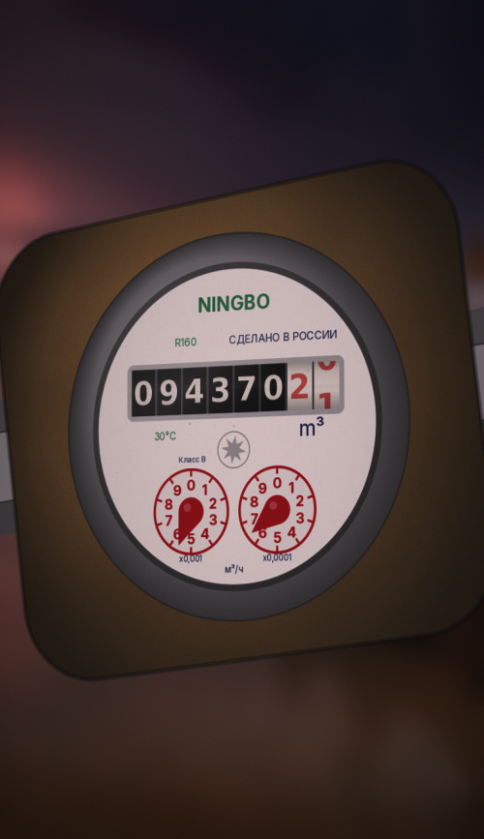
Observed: 94370.2056 m³
